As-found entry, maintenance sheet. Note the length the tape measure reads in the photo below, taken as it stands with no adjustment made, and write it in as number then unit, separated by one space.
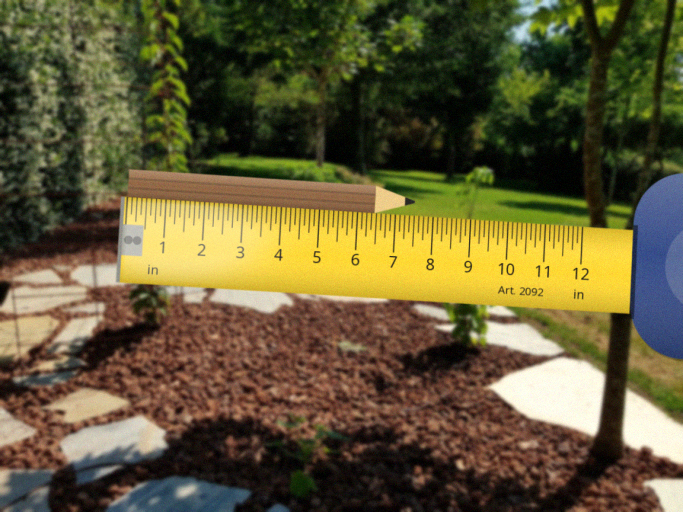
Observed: 7.5 in
